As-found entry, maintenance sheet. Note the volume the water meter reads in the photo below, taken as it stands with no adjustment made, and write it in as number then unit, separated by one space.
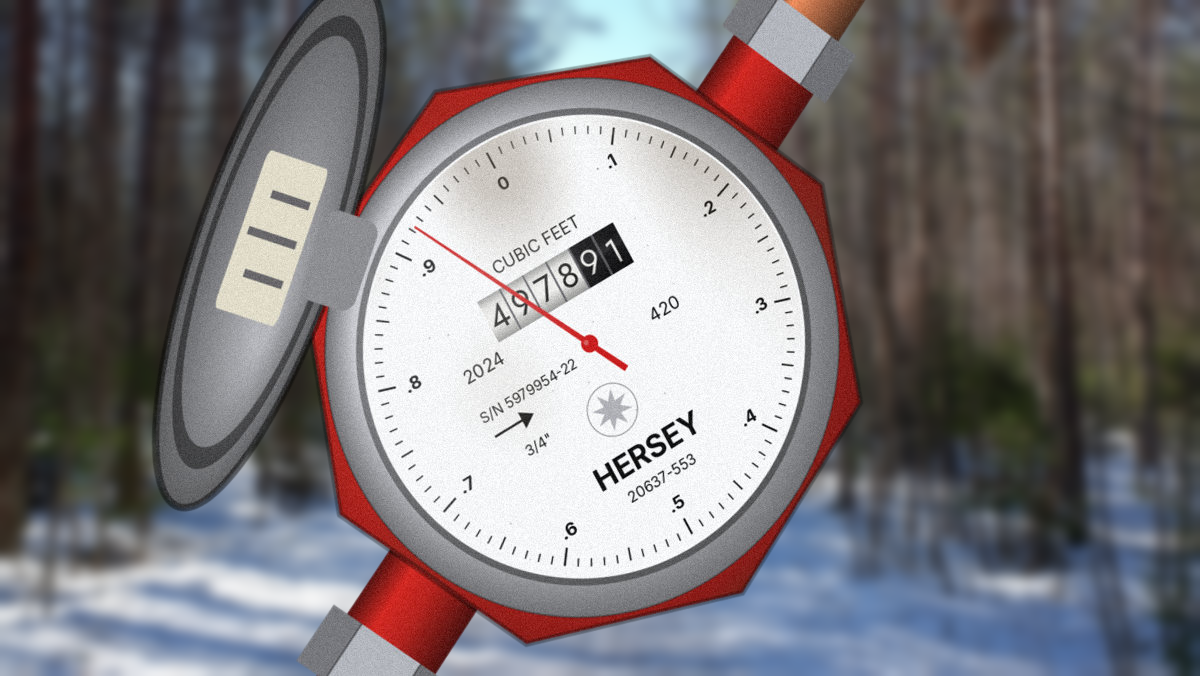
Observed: 497890.92 ft³
